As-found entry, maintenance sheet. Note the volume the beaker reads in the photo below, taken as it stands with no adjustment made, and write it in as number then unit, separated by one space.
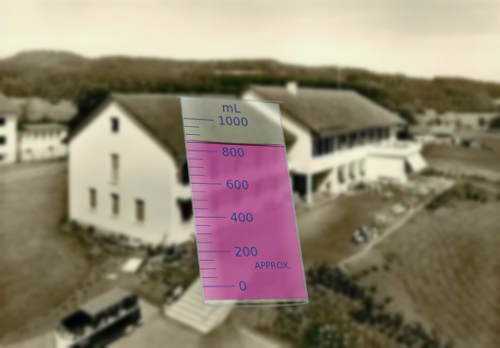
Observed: 850 mL
